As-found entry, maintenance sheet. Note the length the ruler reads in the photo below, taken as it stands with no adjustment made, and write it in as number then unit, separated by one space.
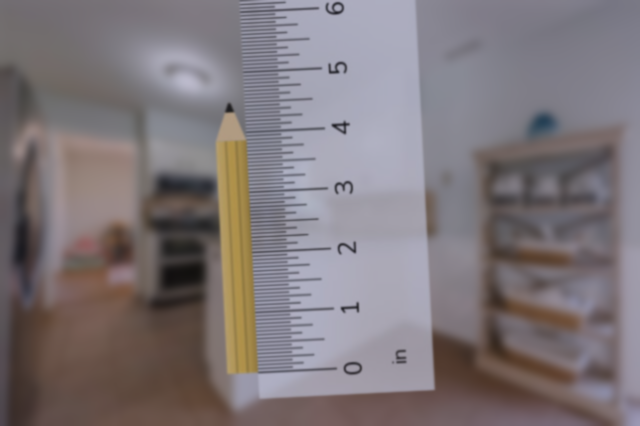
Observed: 4.5 in
